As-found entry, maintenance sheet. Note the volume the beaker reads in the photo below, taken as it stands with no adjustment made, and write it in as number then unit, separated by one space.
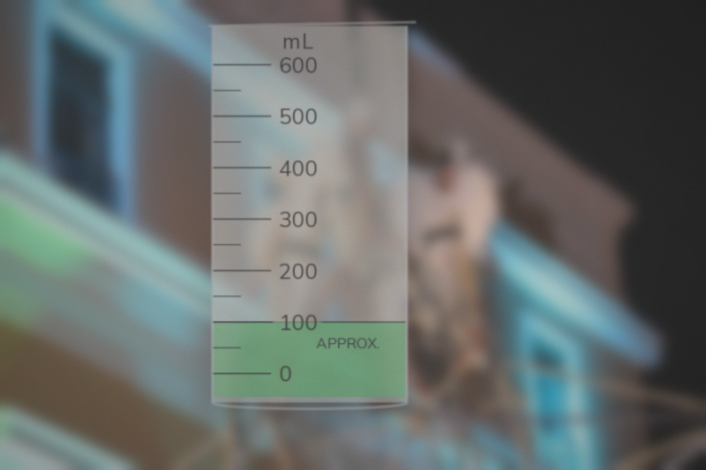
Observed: 100 mL
